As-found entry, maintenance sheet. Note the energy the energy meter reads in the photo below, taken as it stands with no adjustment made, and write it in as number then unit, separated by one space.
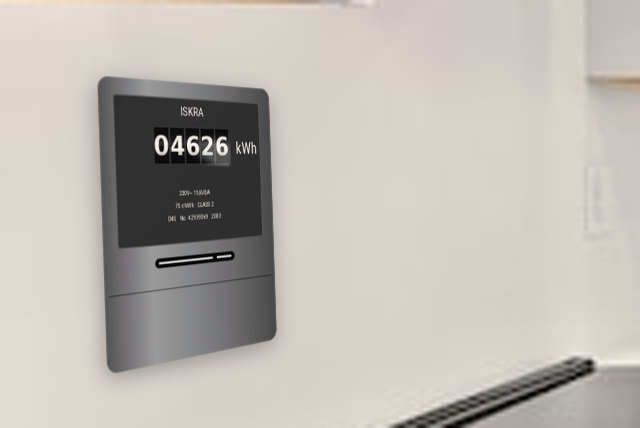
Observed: 4626 kWh
